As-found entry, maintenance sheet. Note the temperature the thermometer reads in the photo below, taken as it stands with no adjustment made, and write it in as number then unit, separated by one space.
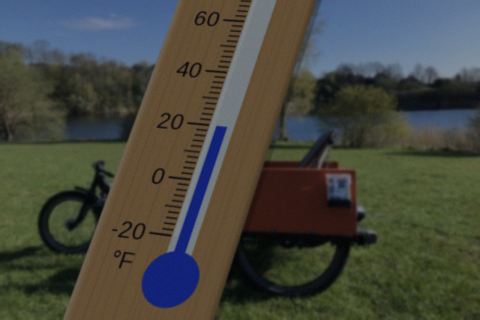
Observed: 20 °F
